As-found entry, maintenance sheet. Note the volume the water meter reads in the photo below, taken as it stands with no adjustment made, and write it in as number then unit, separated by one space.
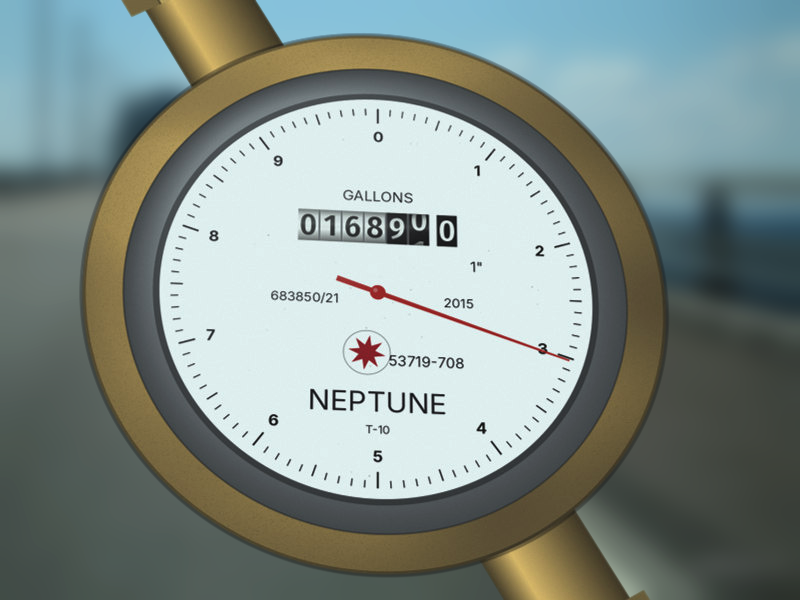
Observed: 168903.0 gal
